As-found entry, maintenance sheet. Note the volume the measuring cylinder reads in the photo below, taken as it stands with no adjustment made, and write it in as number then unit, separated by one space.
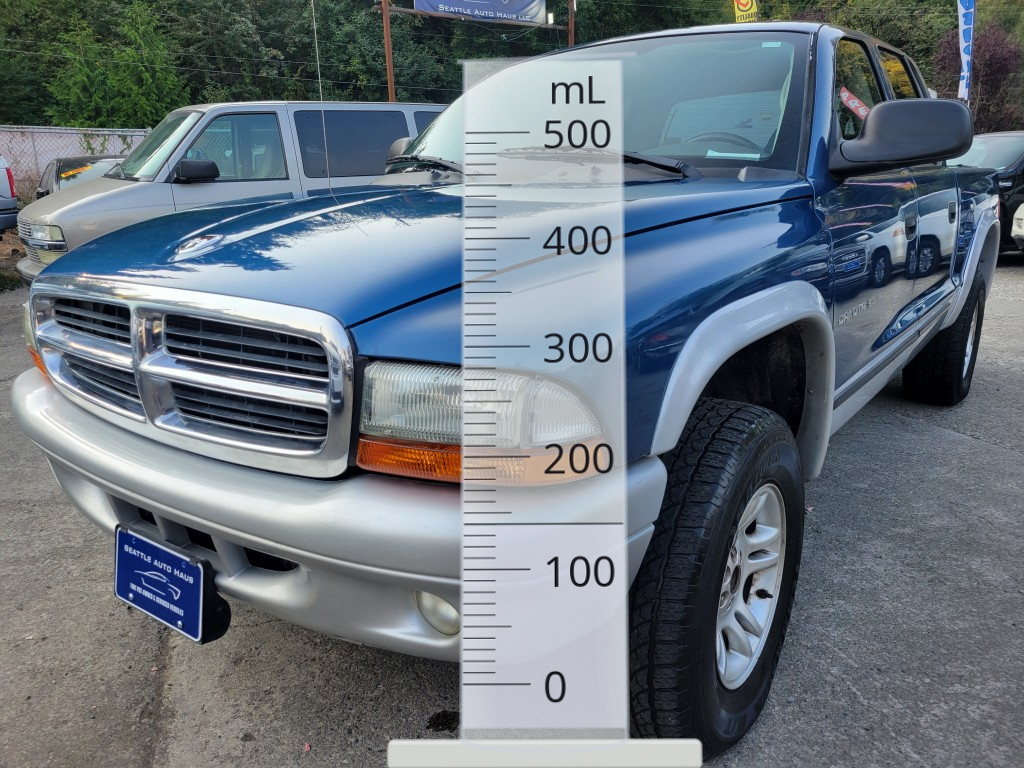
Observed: 140 mL
